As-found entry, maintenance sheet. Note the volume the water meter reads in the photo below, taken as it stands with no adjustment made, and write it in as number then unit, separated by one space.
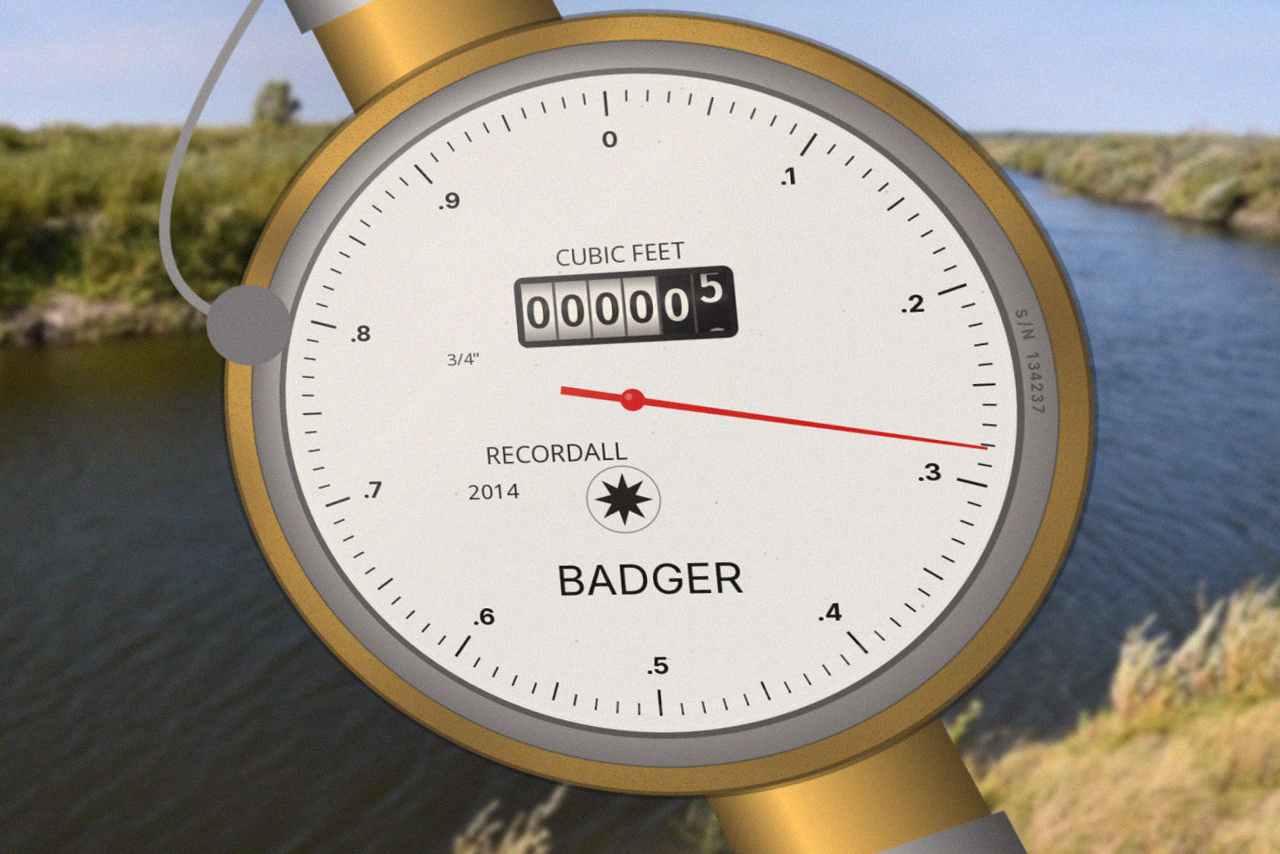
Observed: 5.28 ft³
